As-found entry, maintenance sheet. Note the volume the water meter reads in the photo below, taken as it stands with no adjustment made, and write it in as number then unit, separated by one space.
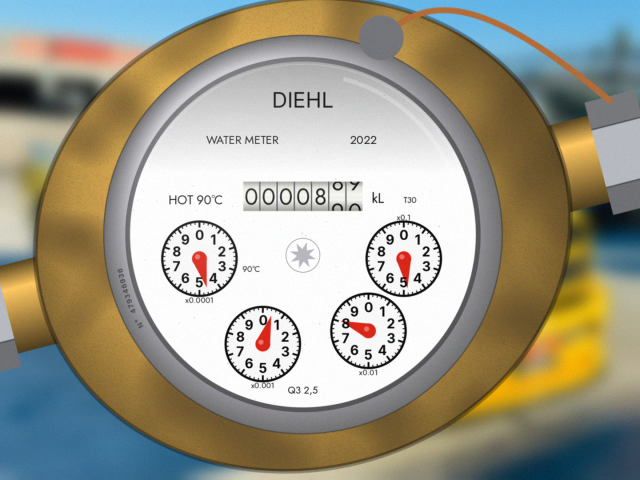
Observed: 889.4804 kL
